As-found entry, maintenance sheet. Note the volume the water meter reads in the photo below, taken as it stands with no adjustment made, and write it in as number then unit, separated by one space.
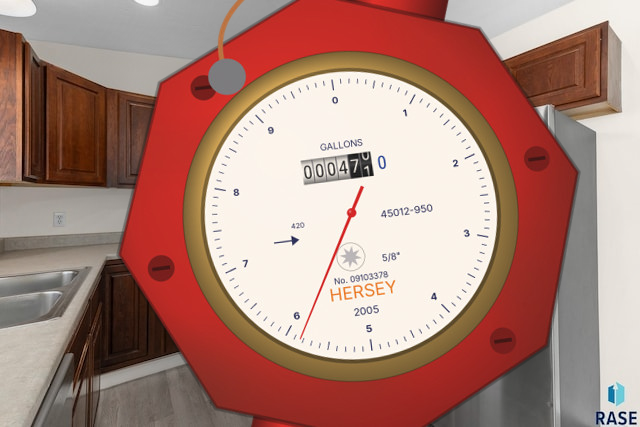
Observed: 4705.8 gal
